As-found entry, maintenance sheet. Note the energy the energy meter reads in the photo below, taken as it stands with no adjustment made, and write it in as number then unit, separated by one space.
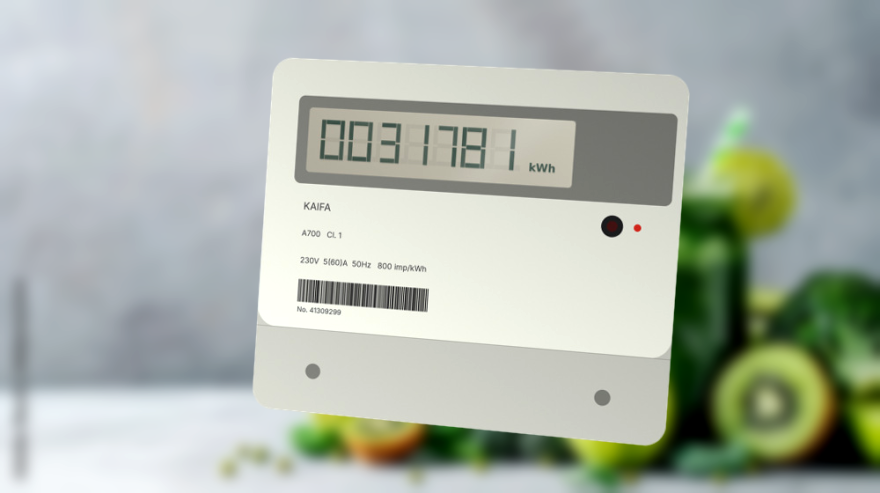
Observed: 31781 kWh
